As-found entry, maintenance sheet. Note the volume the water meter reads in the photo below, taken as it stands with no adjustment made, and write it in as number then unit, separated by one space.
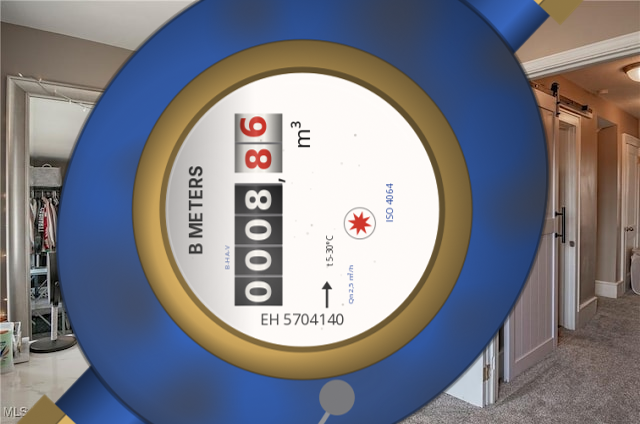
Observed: 8.86 m³
